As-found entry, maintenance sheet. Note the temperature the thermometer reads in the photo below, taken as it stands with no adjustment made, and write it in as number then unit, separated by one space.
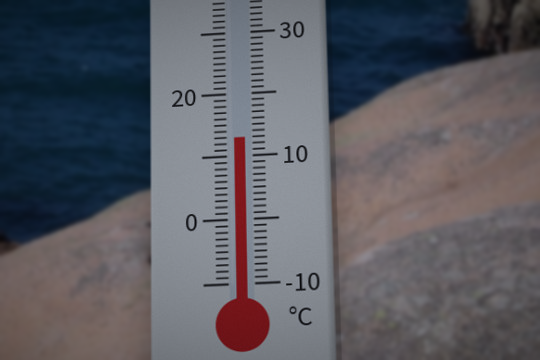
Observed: 13 °C
